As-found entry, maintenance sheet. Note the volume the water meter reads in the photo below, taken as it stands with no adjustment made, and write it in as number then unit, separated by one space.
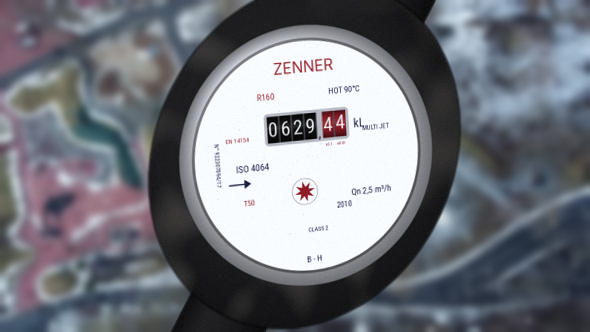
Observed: 629.44 kL
